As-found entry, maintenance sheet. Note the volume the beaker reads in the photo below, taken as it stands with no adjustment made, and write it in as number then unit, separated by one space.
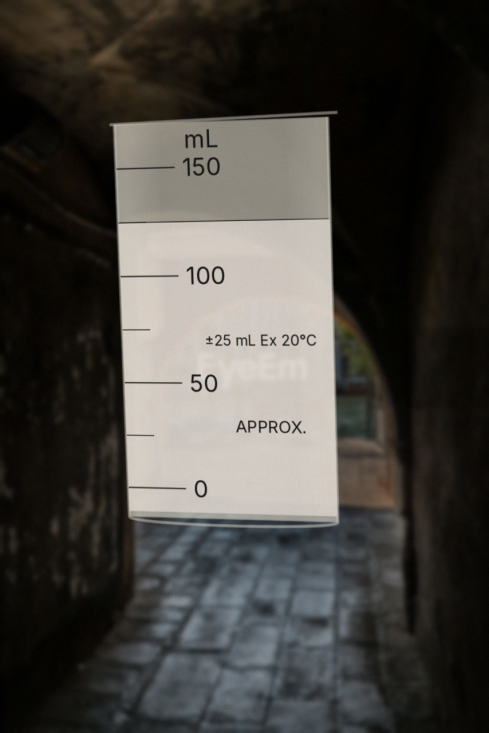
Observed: 125 mL
